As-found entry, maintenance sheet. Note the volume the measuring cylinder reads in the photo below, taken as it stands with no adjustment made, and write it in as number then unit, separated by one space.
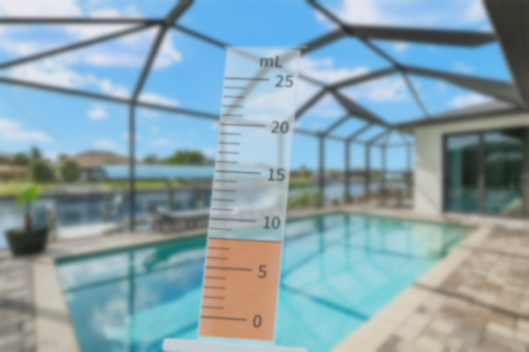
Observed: 8 mL
